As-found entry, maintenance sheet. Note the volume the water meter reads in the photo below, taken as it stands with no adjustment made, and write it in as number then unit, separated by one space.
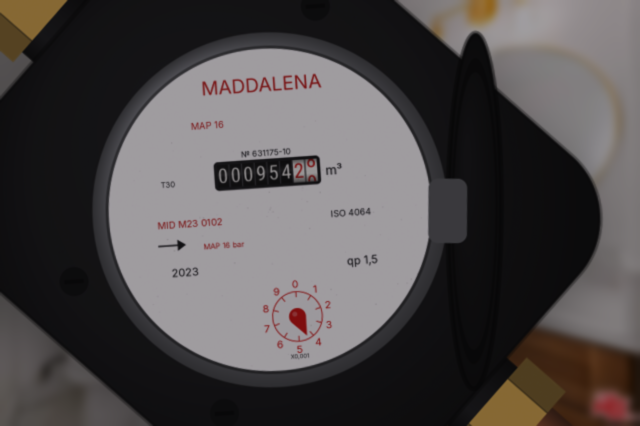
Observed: 954.284 m³
